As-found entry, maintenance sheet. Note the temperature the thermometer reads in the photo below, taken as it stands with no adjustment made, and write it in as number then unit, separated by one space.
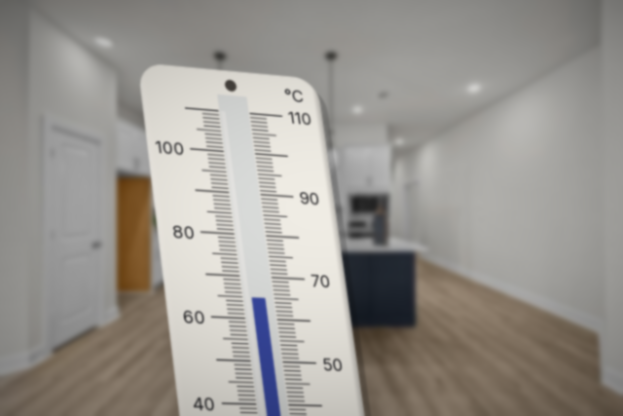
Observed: 65 °C
